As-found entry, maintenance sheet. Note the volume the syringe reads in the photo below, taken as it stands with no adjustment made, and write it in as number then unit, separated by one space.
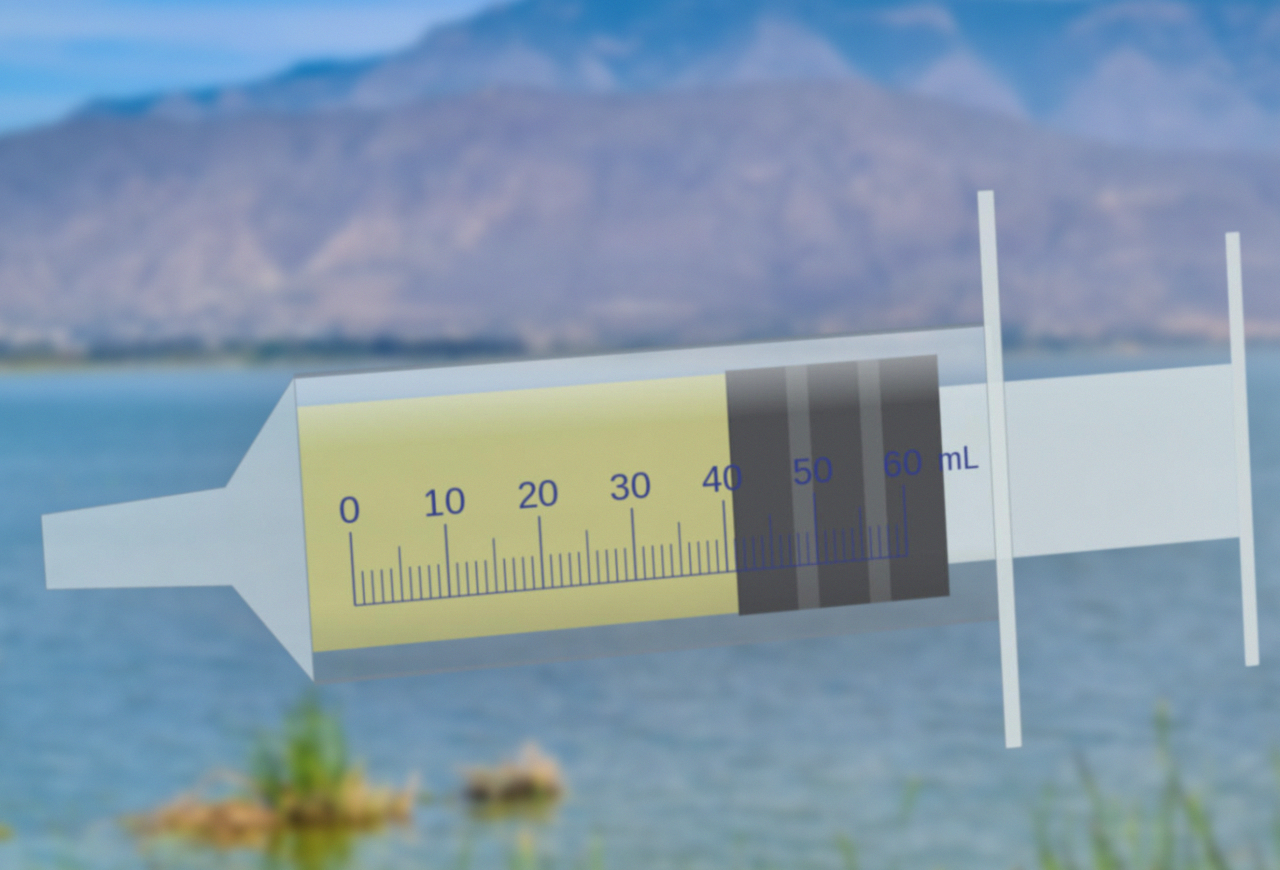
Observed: 41 mL
